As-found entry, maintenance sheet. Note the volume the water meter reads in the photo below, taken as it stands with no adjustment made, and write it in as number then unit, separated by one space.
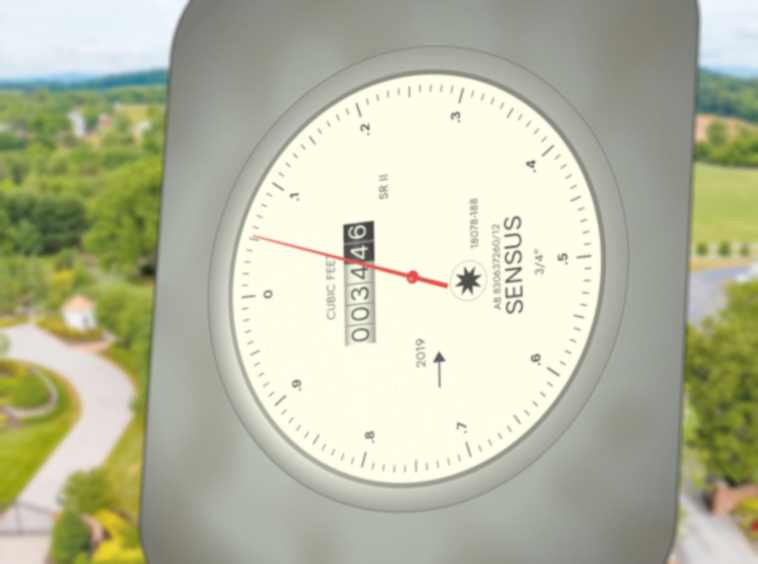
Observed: 3446.05 ft³
